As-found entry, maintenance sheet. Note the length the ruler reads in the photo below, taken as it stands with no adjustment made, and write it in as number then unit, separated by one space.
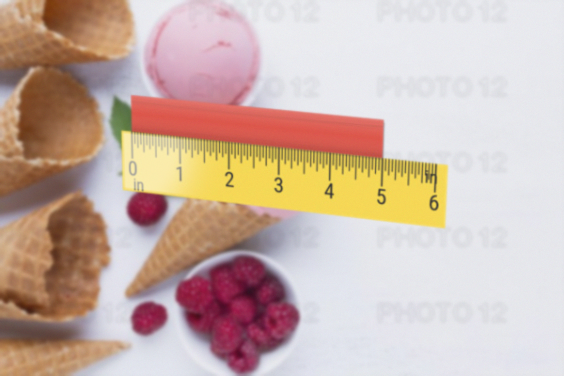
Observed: 5 in
